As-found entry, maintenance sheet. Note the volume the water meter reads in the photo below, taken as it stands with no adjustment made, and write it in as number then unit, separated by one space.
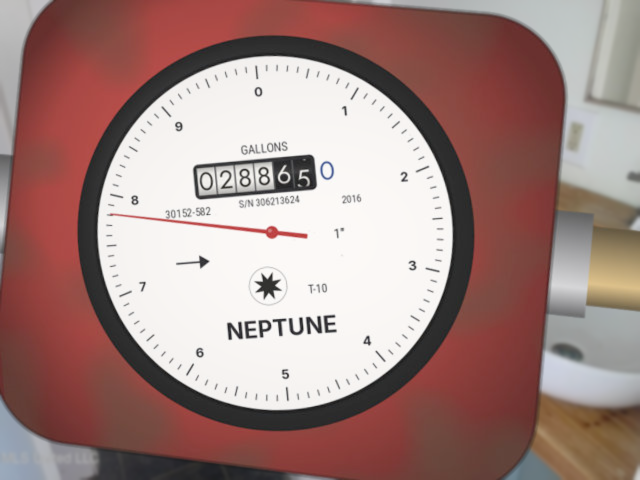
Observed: 288647.8 gal
